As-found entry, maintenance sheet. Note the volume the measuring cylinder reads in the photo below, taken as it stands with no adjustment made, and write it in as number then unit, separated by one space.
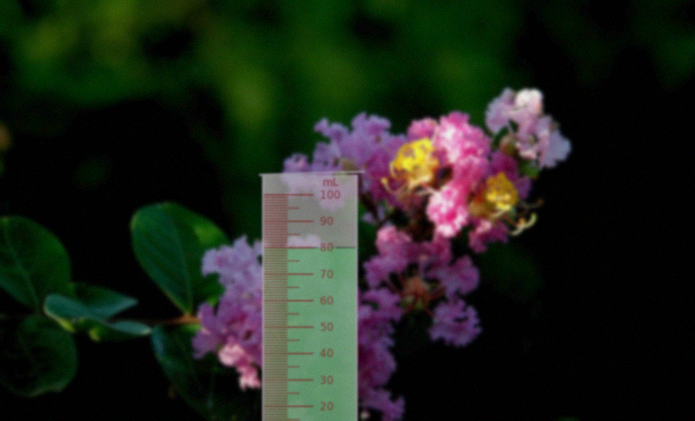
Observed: 80 mL
